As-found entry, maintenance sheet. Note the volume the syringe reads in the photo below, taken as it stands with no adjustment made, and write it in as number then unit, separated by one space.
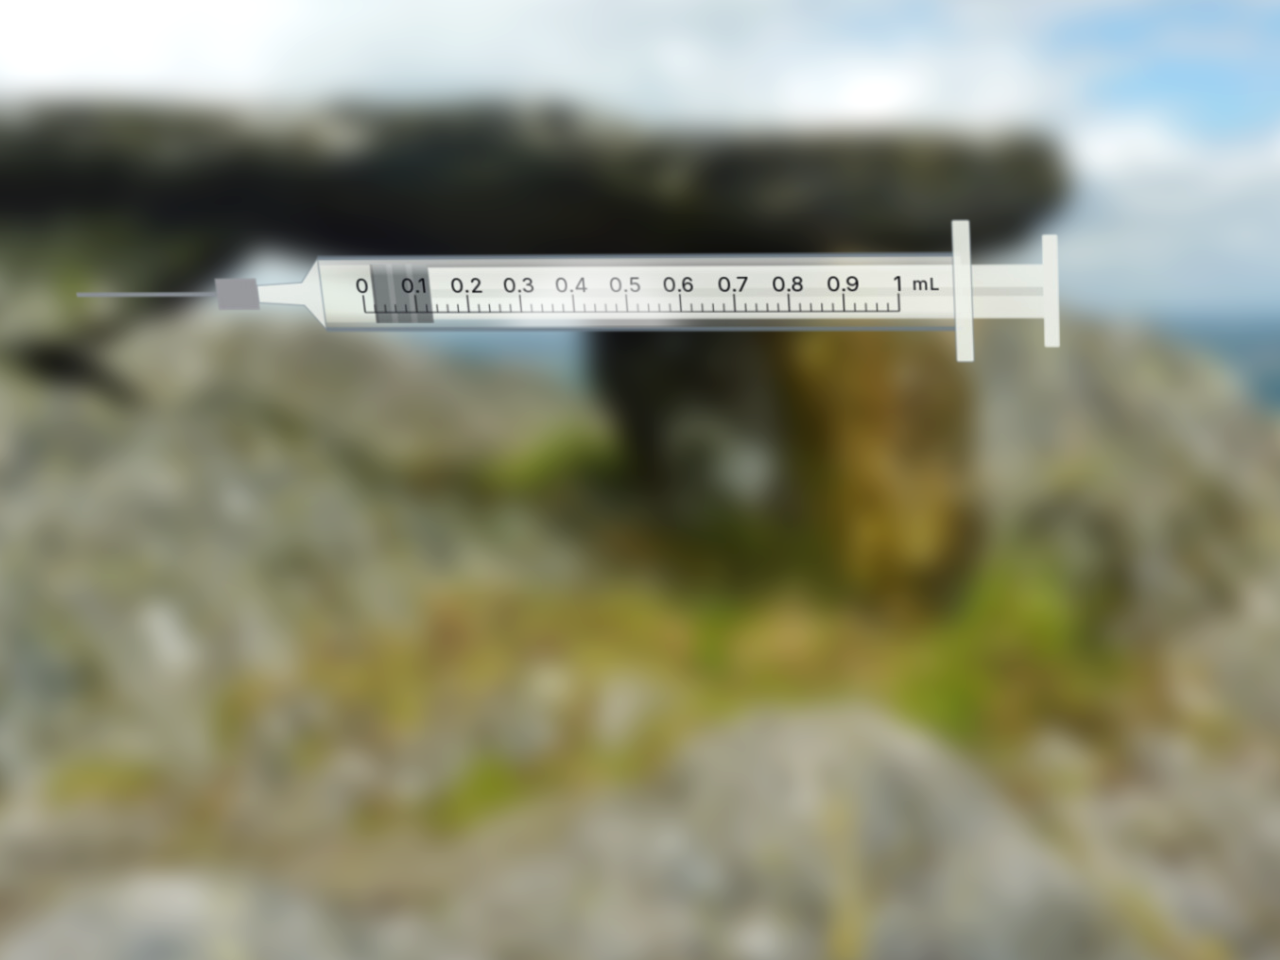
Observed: 0.02 mL
